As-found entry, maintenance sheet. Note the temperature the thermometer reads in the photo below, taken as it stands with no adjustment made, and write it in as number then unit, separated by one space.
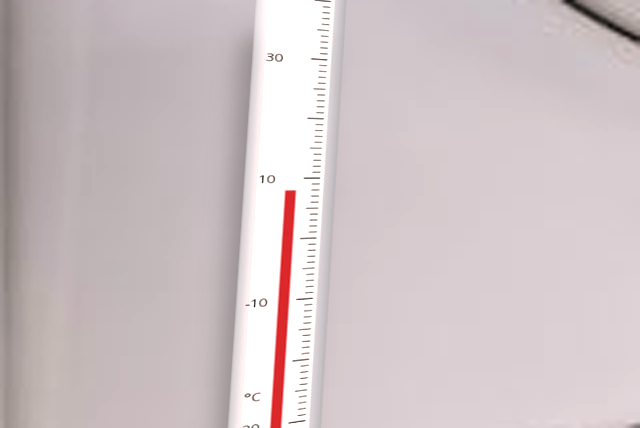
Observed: 8 °C
